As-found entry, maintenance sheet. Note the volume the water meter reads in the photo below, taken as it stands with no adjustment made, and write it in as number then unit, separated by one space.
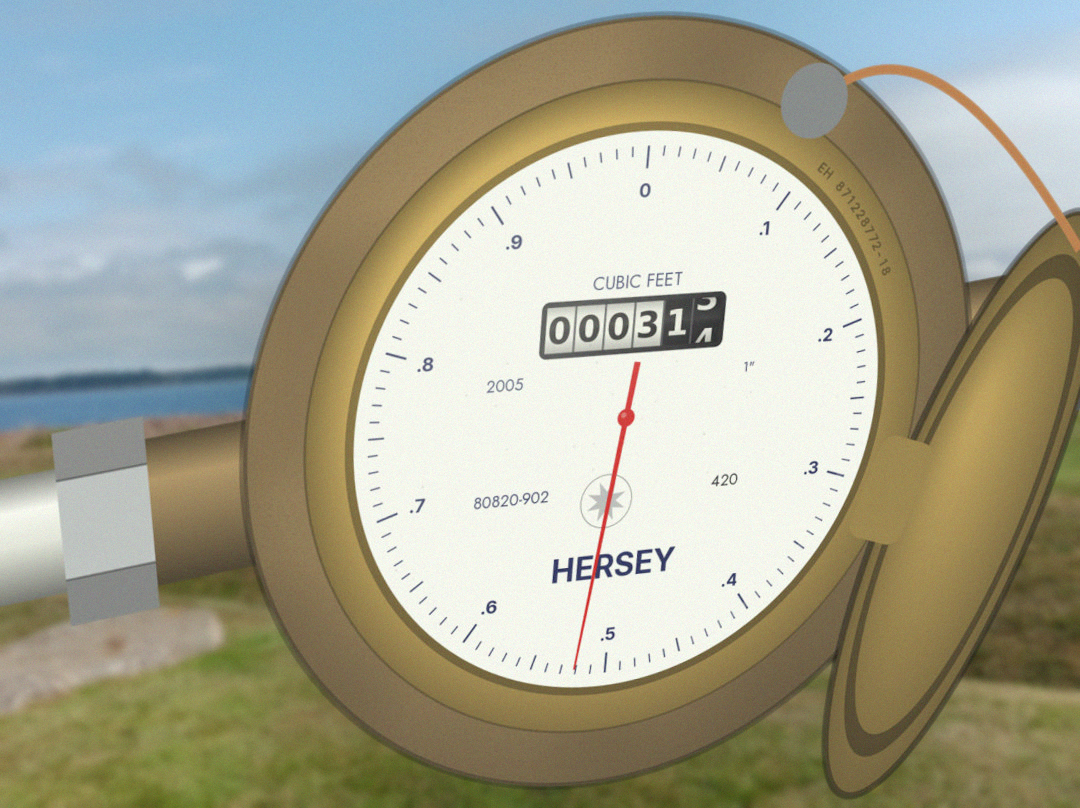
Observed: 313.52 ft³
